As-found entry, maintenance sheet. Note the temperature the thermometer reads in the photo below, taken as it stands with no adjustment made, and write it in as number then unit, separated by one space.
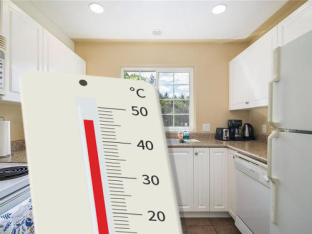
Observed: 46 °C
